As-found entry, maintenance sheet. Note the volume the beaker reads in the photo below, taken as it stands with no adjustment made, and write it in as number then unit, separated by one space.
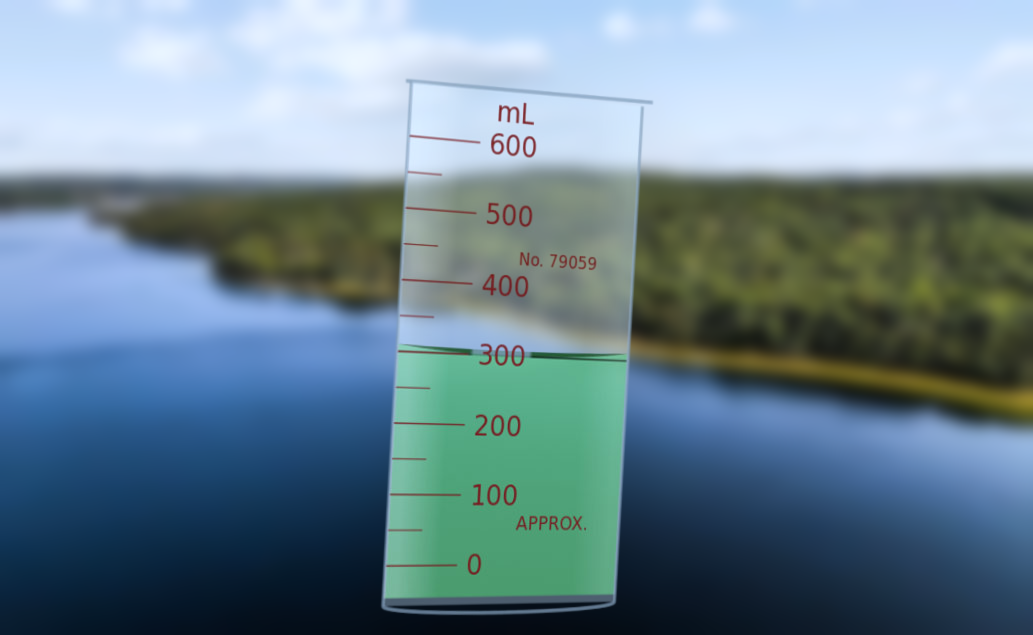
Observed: 300 mL
